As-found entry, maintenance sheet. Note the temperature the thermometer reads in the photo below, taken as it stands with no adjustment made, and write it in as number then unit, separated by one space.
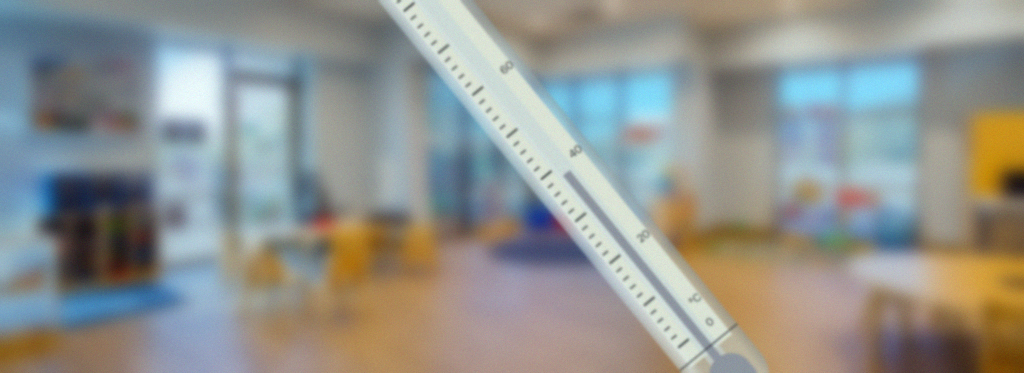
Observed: 38 °C
